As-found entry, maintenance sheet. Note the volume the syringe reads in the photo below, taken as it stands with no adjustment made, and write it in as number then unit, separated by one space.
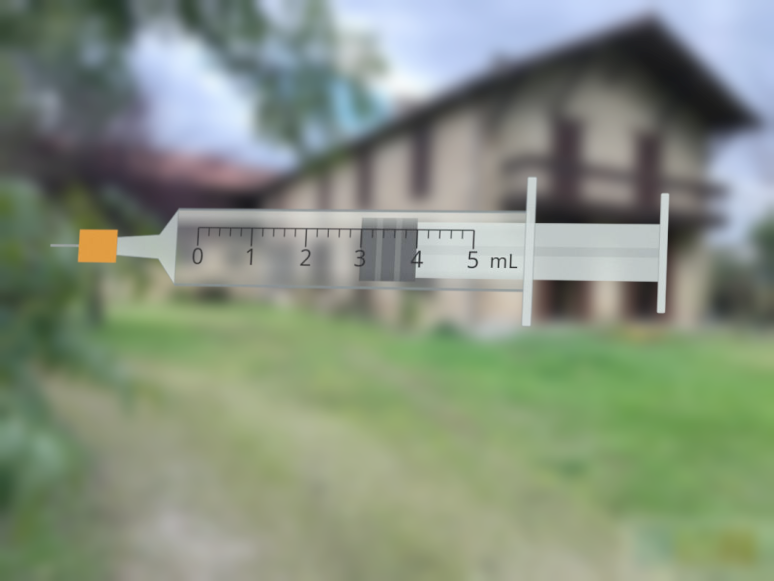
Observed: 3 mL
